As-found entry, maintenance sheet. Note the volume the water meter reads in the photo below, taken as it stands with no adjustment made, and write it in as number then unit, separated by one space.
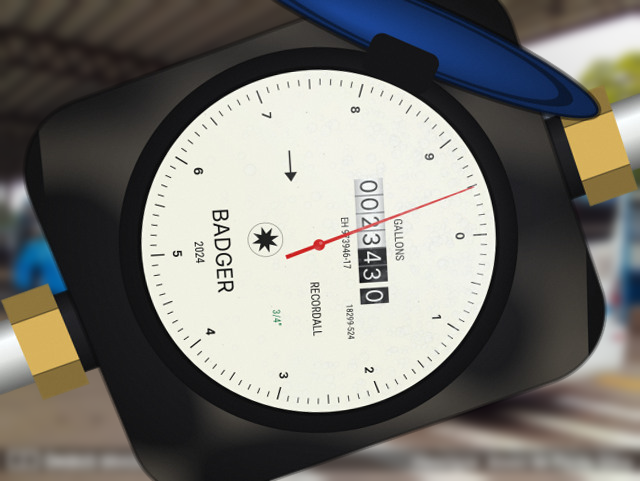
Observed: 23429.5 gal
